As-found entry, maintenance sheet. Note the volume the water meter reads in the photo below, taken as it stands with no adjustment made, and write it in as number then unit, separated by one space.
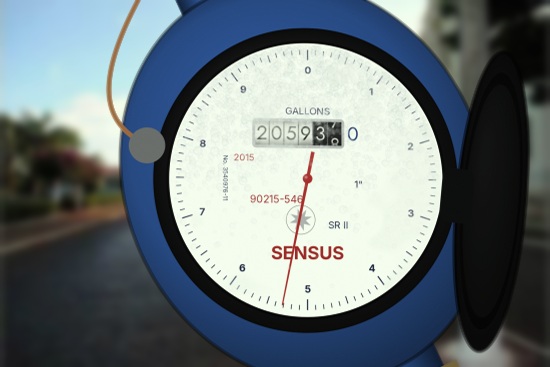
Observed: 2059375.3 gal
